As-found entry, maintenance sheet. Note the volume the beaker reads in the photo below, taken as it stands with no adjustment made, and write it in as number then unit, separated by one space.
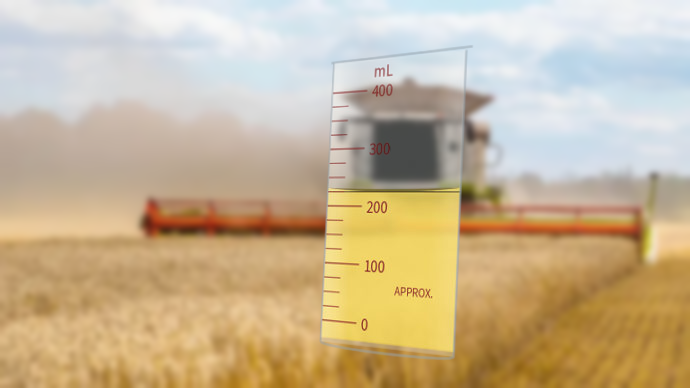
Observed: 225 mL
